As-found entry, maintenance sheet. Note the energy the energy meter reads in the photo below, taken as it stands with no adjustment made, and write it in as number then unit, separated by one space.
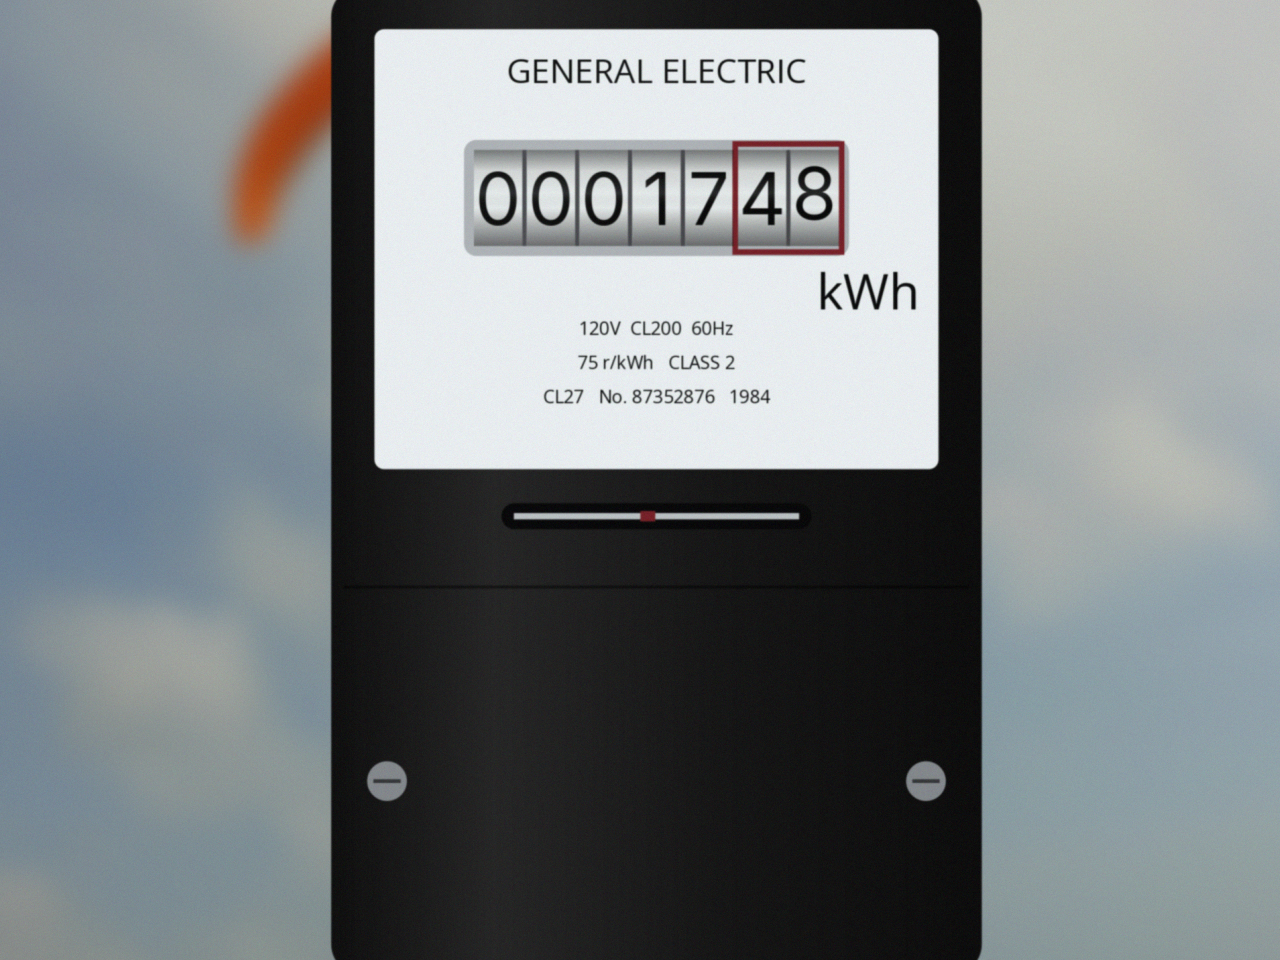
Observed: 17.48 kWh
